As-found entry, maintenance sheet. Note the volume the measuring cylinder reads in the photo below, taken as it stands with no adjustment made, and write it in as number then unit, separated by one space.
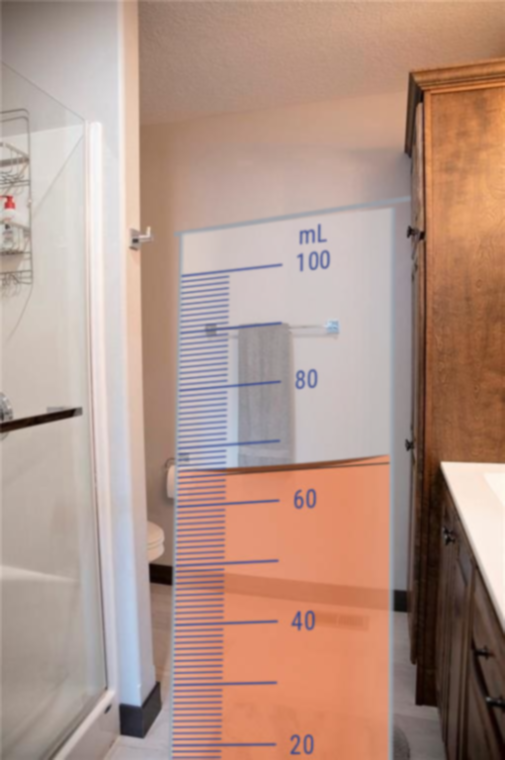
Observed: 65 mL
